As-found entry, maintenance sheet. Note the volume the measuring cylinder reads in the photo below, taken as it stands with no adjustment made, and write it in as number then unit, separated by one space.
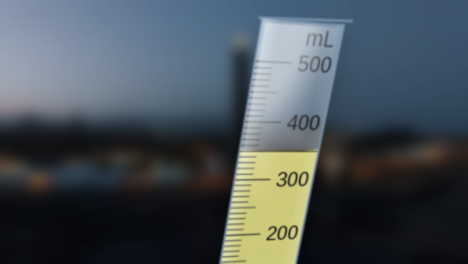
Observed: 350 mL
